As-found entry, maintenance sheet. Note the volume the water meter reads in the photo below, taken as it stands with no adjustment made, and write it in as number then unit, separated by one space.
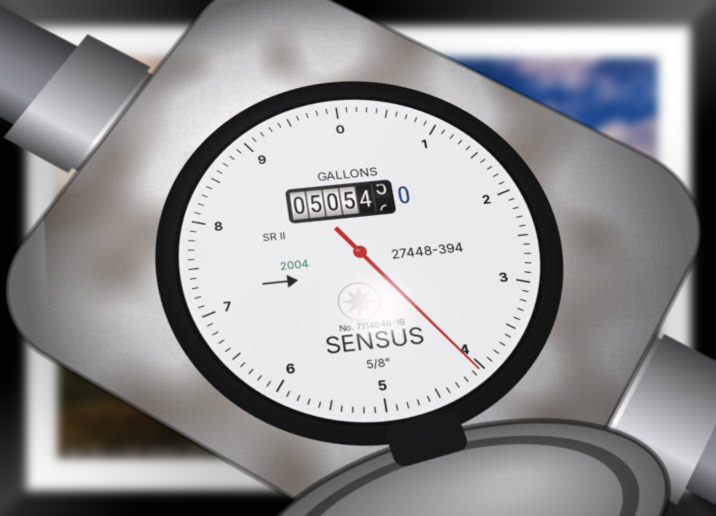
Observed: 505454.0 gal
